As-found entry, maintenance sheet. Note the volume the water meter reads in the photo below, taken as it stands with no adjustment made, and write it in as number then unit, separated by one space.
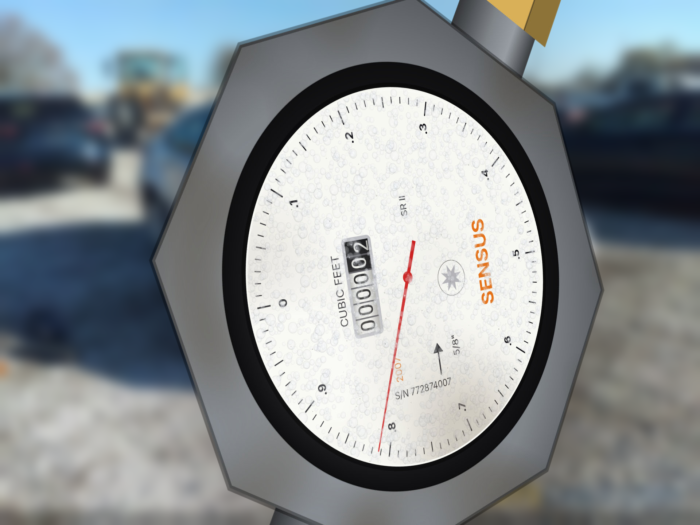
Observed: 1.81 ft³
